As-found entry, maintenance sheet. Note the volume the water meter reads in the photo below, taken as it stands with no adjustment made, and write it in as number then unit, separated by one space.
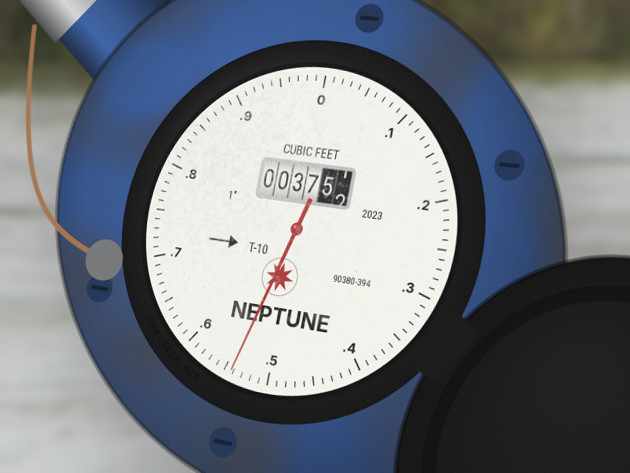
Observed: 3751.54 ft³
